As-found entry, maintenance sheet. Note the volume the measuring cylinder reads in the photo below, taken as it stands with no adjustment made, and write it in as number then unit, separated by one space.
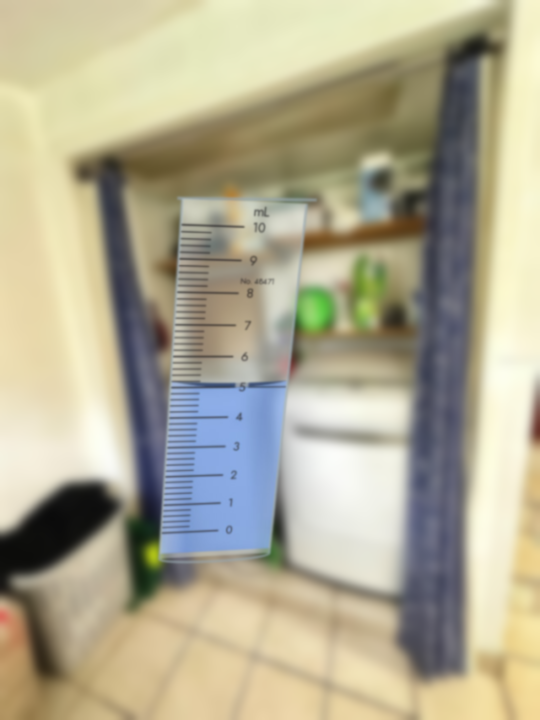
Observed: 5 mL
